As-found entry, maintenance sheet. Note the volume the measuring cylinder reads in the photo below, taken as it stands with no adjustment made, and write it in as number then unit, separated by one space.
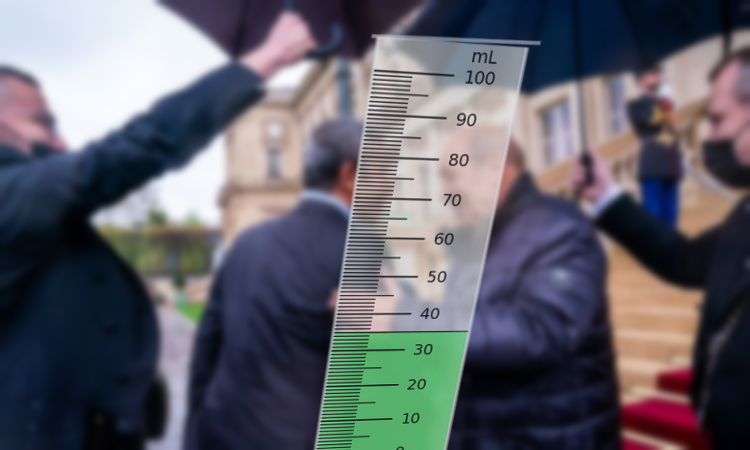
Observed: 35 mL
